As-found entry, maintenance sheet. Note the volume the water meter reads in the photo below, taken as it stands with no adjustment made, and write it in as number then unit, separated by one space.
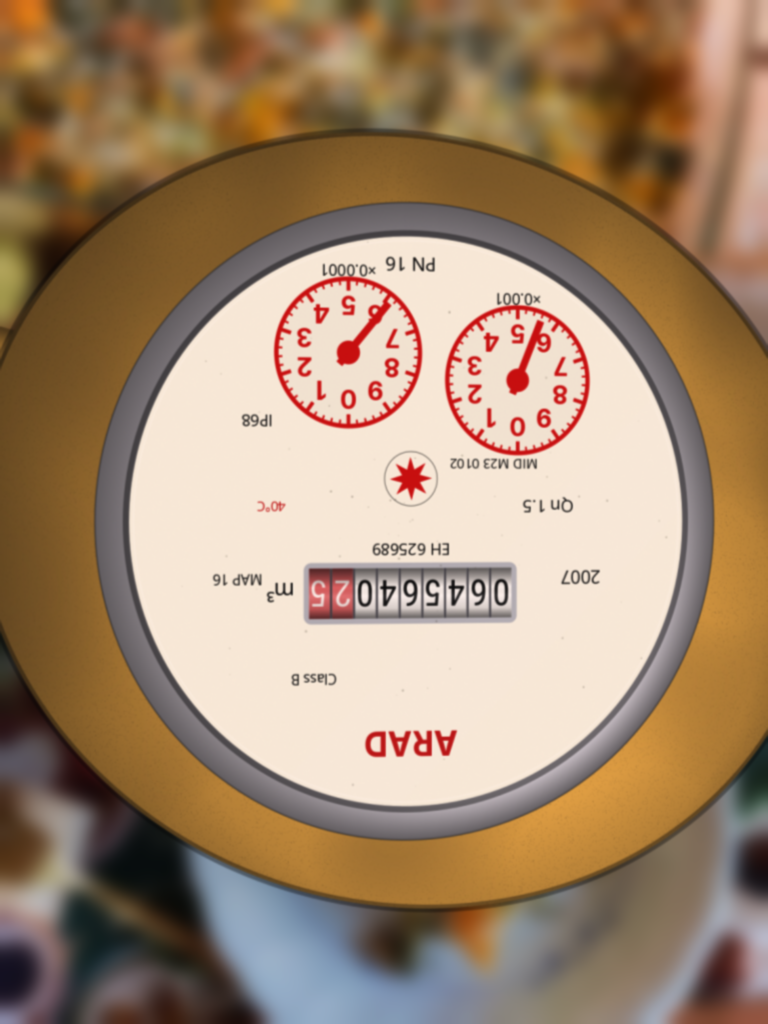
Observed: 645640.2556 m³
